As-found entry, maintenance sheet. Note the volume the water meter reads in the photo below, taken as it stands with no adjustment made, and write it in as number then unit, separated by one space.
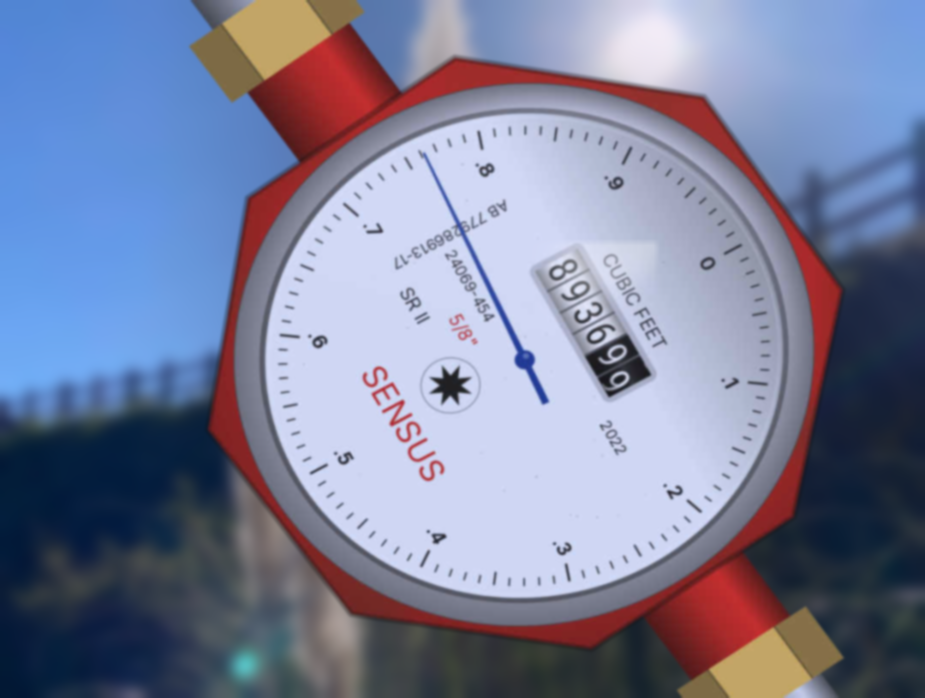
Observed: 893698.76 ft³
